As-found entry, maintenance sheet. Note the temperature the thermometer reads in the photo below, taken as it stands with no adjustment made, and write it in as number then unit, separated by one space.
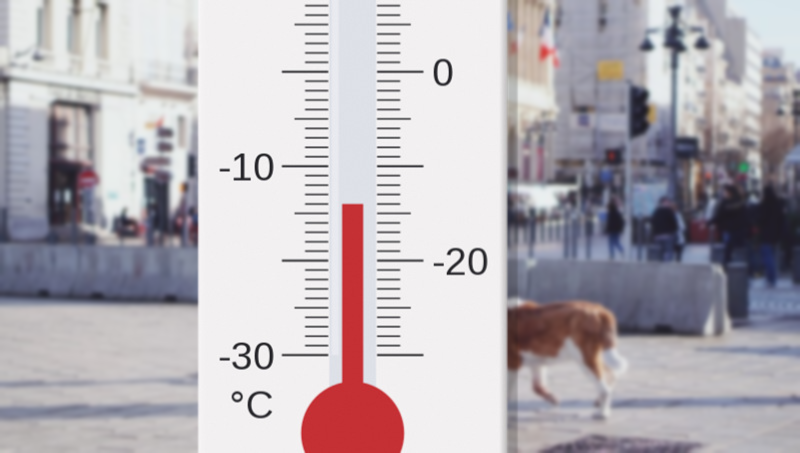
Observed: -14 °C
